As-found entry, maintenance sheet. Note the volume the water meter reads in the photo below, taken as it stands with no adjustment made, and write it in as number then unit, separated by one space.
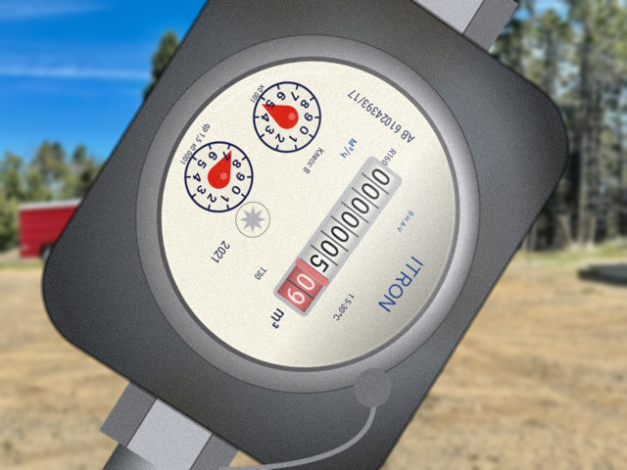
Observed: 5.0947 m³
